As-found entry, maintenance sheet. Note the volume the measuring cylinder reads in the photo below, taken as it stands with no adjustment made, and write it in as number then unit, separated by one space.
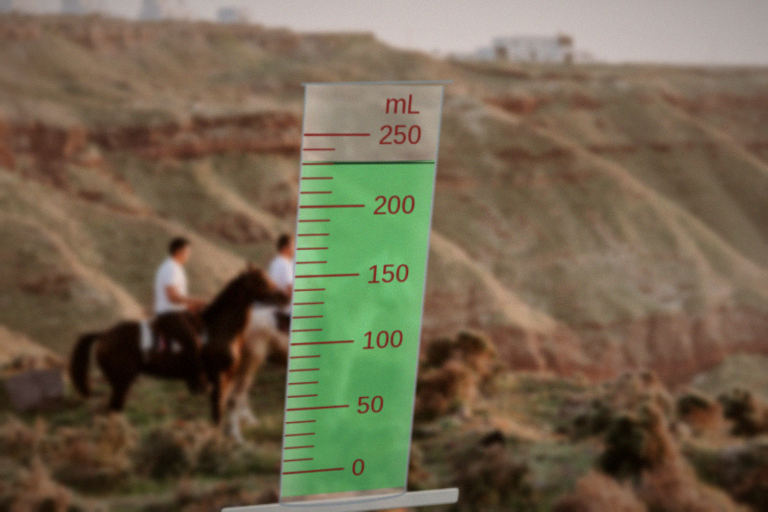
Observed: 230 mL
